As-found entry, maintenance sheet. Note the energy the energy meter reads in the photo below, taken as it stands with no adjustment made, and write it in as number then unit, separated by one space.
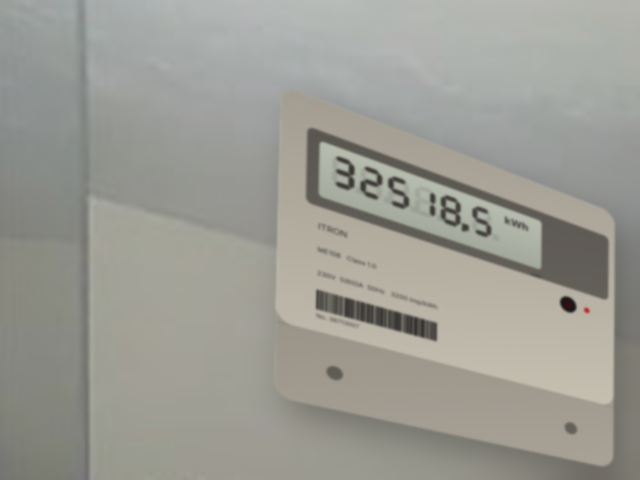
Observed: 32518.5 kWh
